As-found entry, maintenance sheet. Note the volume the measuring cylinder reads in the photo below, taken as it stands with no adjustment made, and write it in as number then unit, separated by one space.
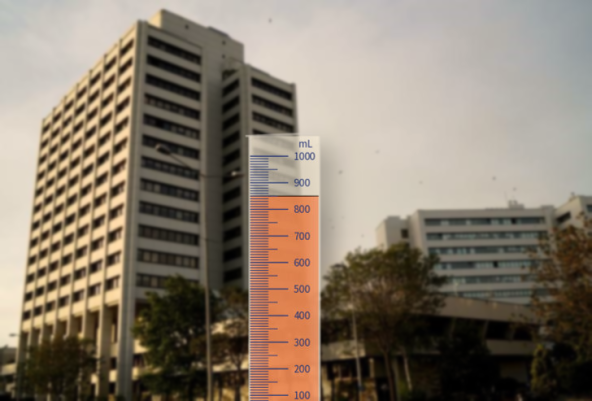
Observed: 850 mL
